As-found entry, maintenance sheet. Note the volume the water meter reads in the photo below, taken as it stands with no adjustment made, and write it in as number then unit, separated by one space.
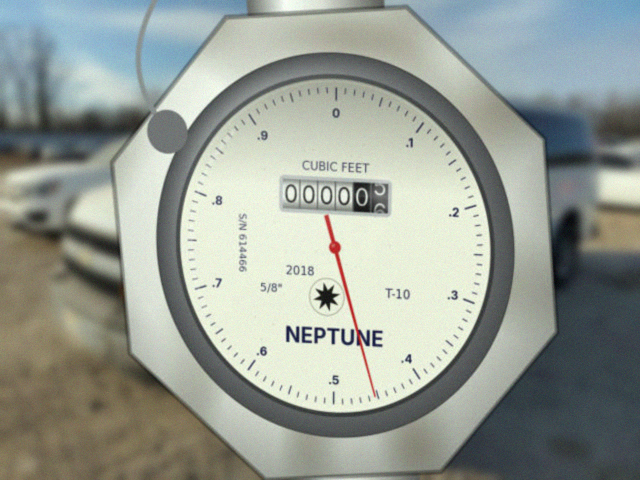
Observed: 5.45 ft³
